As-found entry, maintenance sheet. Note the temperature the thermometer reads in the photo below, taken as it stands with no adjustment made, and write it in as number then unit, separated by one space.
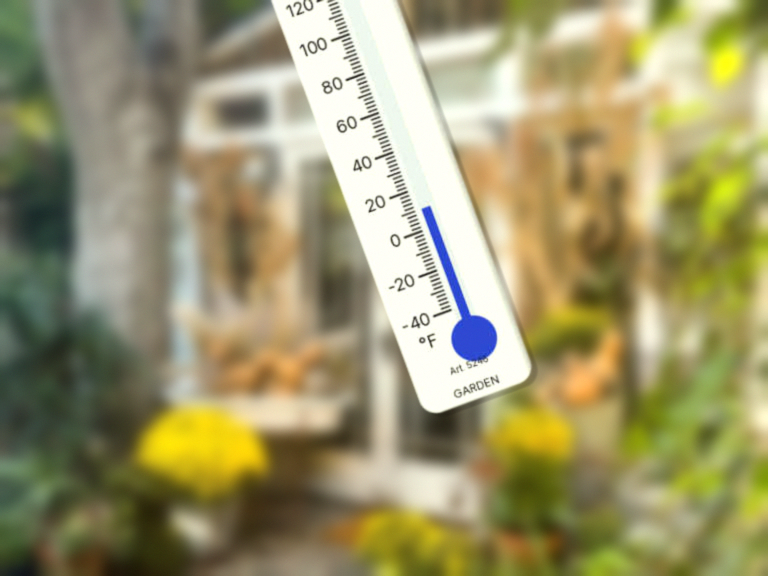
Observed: 10 °F
